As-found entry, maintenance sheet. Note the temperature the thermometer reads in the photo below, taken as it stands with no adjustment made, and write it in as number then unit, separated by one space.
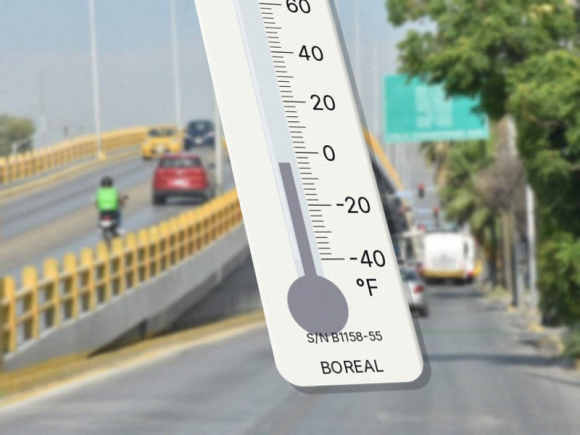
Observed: -4 °F
